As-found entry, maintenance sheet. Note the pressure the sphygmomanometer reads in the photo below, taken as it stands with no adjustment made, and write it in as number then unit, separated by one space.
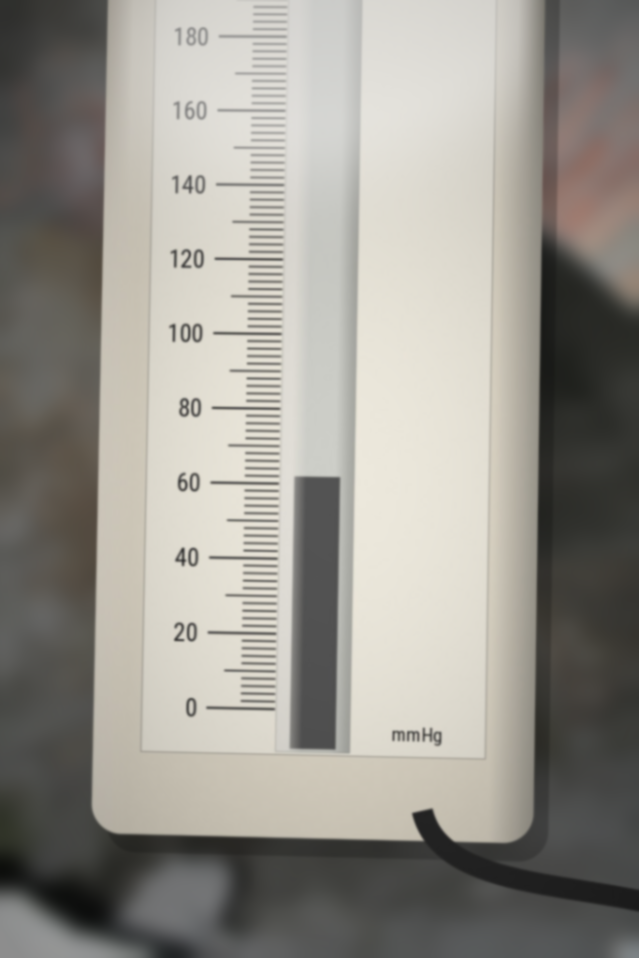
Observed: 62 mmHg
